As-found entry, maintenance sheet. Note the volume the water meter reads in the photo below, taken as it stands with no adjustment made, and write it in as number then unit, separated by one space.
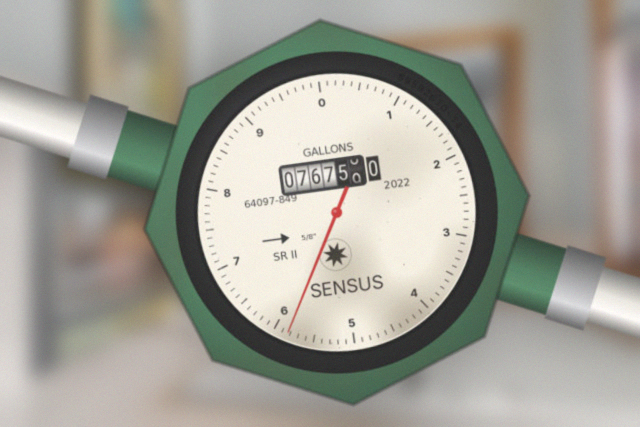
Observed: 767585.8 gal
